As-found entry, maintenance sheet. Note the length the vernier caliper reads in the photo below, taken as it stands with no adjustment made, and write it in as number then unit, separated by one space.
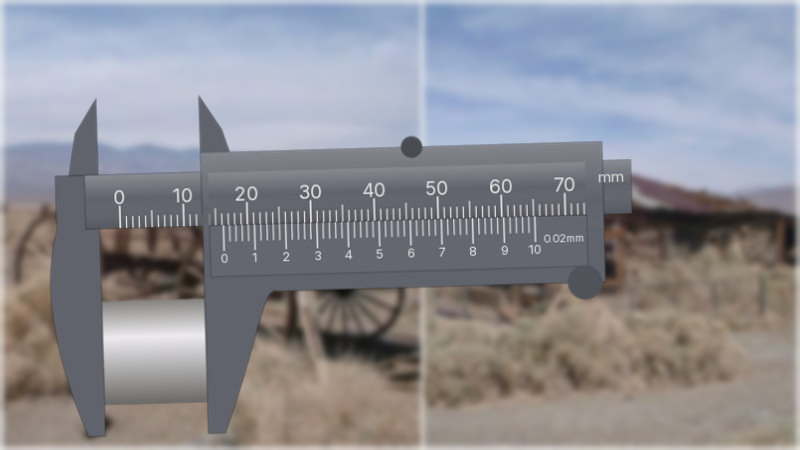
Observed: 16.2 mm
